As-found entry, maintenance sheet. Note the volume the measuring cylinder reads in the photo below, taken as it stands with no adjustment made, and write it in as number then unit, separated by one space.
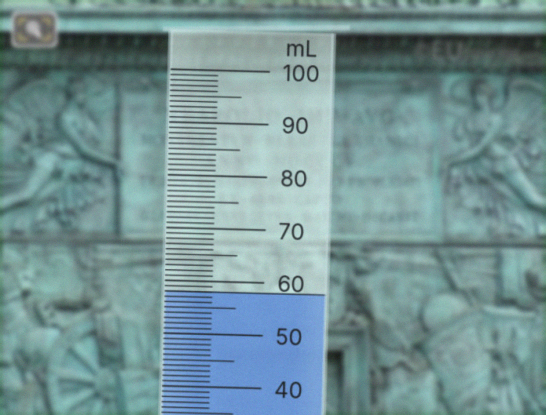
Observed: 58 mL
